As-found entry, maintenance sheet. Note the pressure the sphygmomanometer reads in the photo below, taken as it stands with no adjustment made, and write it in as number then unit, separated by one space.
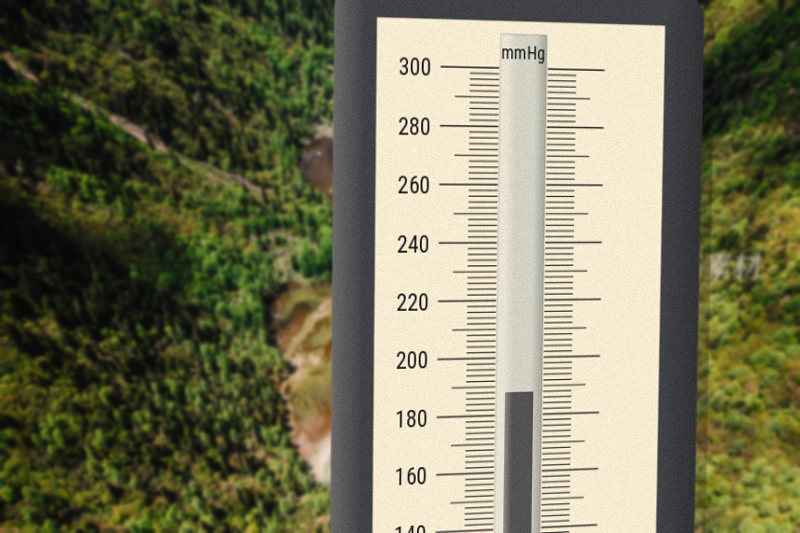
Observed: 188 mmHg
